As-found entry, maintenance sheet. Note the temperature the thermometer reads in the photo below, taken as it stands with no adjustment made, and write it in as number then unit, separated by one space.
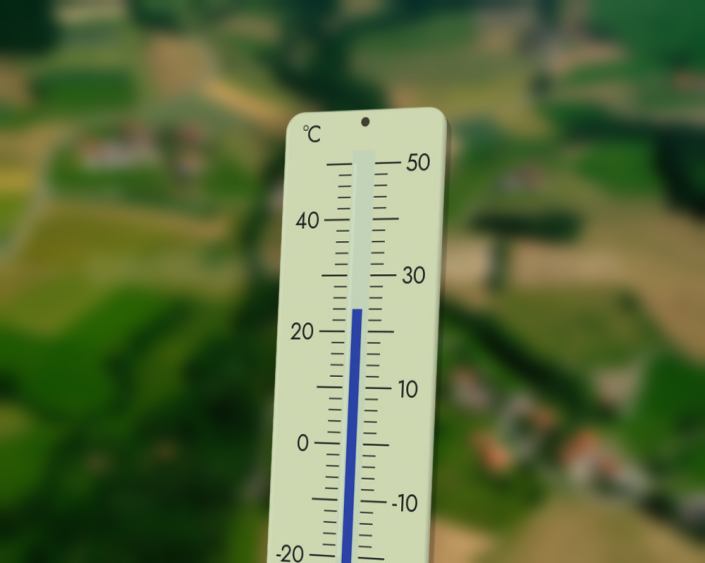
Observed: 24 °C
